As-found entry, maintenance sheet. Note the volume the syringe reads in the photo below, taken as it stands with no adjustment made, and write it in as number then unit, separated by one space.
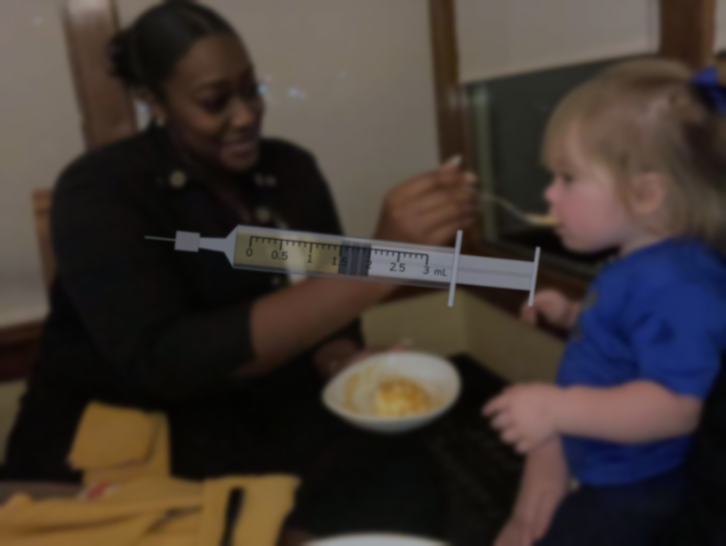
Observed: 1.5 mL
